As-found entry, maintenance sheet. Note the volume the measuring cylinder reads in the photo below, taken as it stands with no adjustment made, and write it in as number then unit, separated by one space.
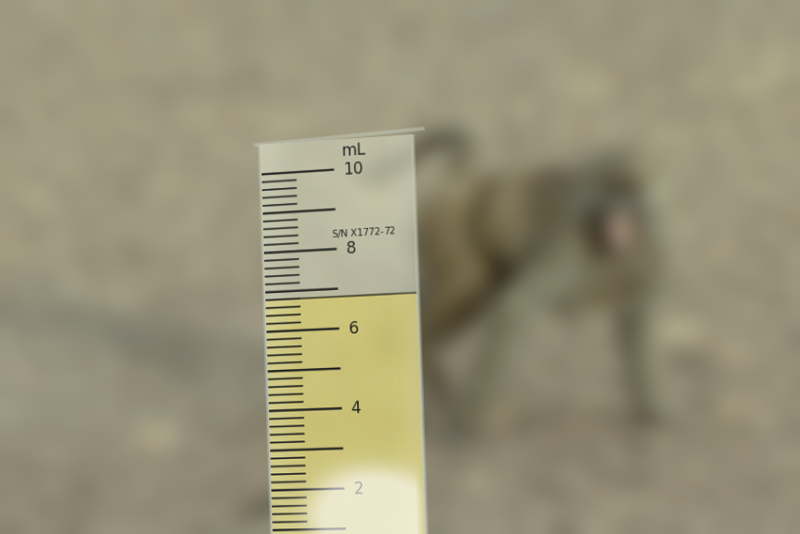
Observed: 6.8 mL
